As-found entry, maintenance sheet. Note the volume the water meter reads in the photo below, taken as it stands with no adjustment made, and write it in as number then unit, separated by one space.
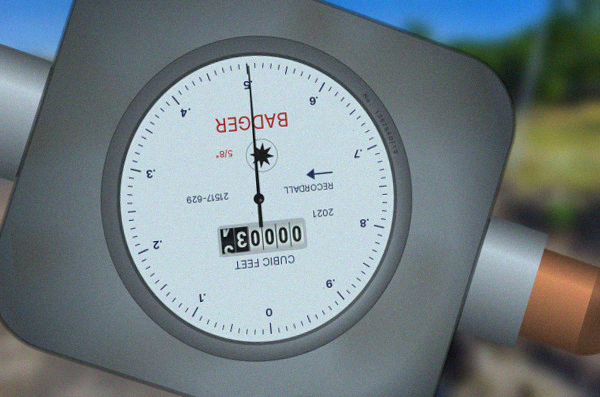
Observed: 33.50 ft³
